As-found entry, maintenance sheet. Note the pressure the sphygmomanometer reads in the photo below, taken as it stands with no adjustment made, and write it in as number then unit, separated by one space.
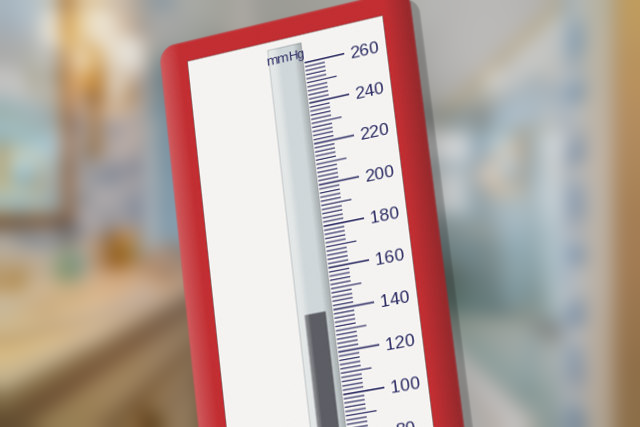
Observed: 140 mmHg
